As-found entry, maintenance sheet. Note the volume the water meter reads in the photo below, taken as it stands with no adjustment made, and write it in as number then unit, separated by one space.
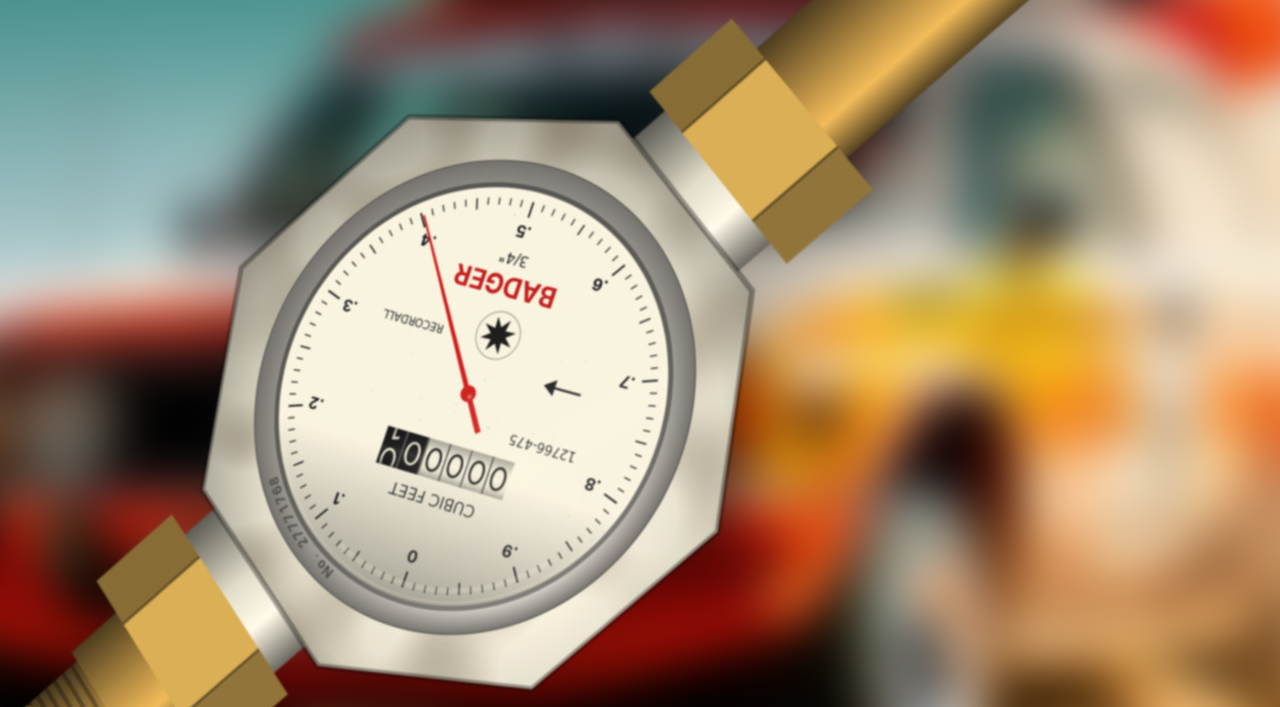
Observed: 0.40 ft³
